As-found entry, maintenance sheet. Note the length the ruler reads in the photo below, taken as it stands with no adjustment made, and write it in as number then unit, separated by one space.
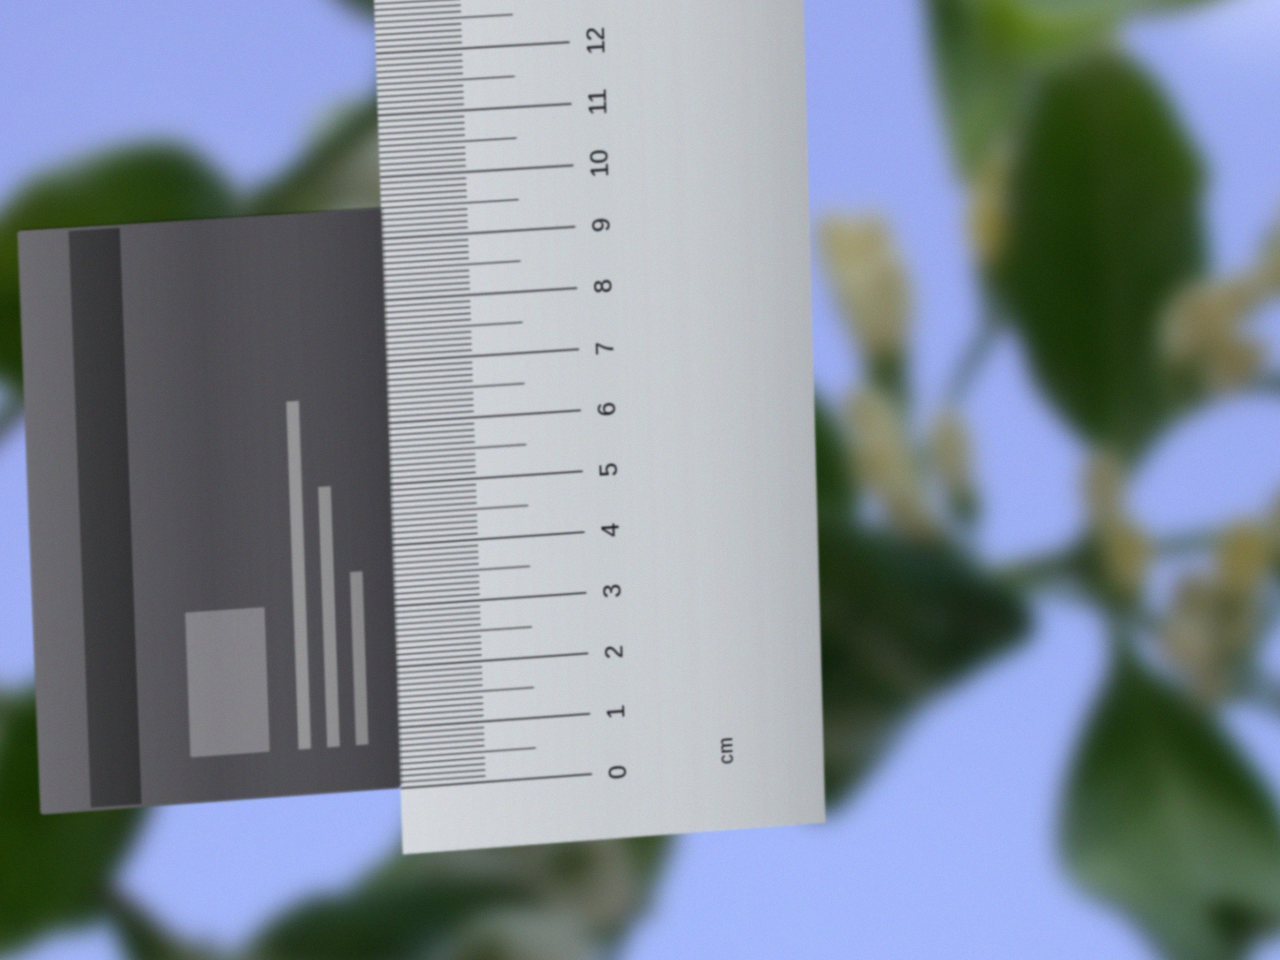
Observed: 9.5 cm
